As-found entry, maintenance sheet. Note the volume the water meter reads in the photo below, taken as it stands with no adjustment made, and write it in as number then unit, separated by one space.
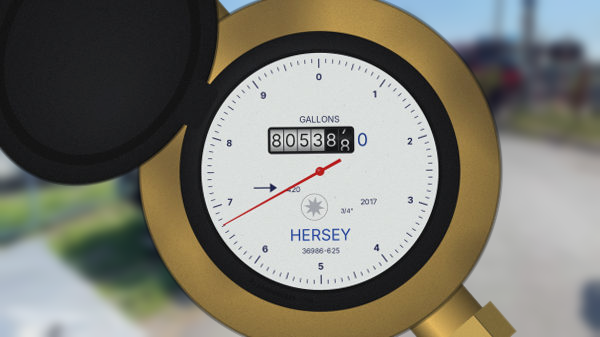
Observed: 8053876.7 gal
